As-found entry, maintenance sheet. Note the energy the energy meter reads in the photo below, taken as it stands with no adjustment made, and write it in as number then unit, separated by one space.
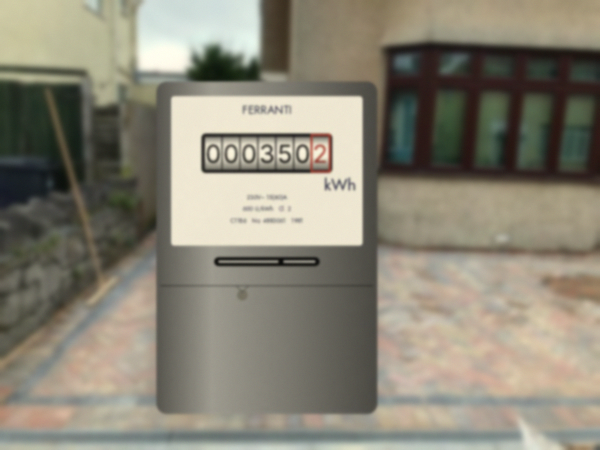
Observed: 350.2 kWh
